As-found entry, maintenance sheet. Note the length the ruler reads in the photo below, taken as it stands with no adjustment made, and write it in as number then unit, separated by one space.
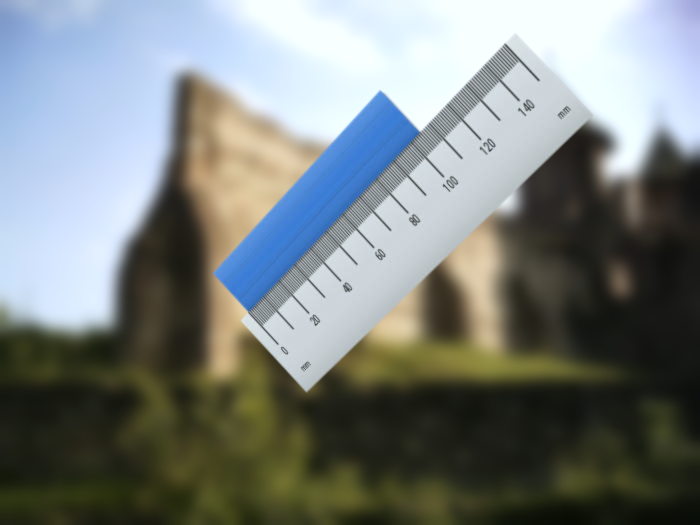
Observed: 105 mm
